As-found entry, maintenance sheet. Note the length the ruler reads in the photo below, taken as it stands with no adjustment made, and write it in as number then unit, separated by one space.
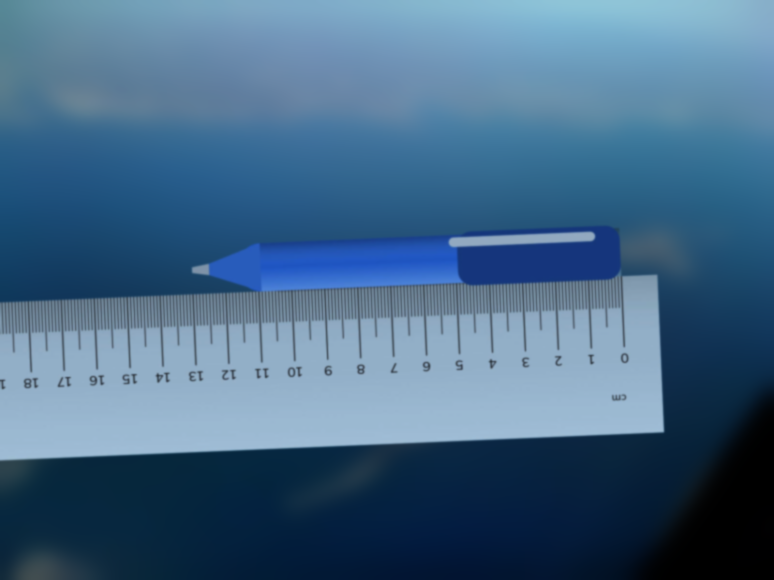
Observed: 13 cm
